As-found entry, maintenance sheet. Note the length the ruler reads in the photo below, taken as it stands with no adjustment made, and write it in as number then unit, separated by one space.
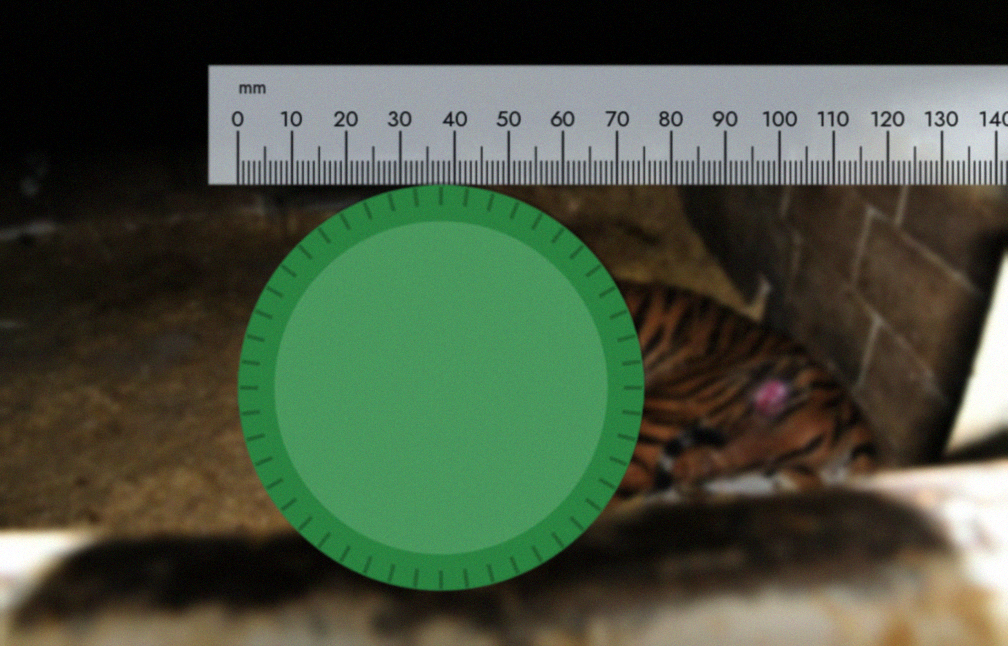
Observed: 75 mm
